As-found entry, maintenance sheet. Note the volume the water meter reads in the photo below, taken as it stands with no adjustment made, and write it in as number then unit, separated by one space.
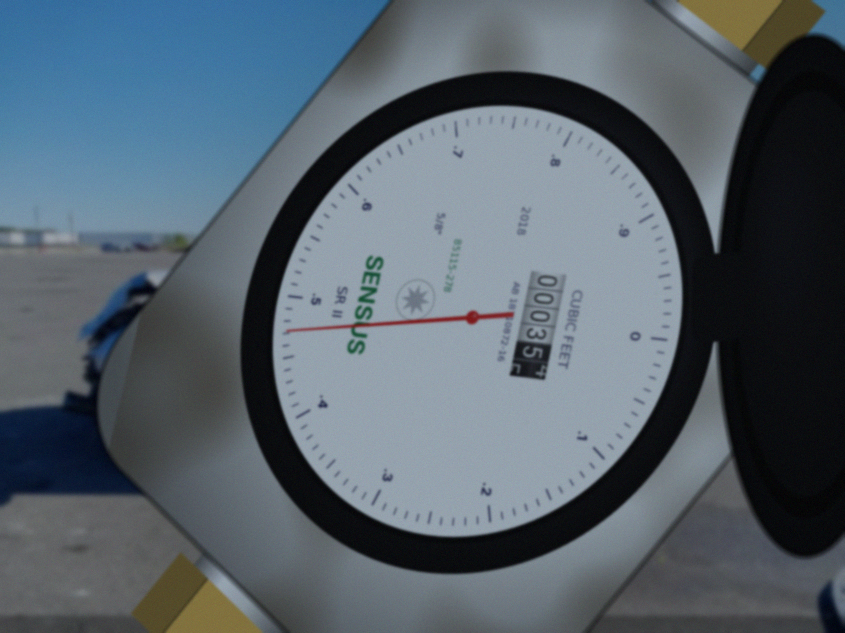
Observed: 354.47 ft³
